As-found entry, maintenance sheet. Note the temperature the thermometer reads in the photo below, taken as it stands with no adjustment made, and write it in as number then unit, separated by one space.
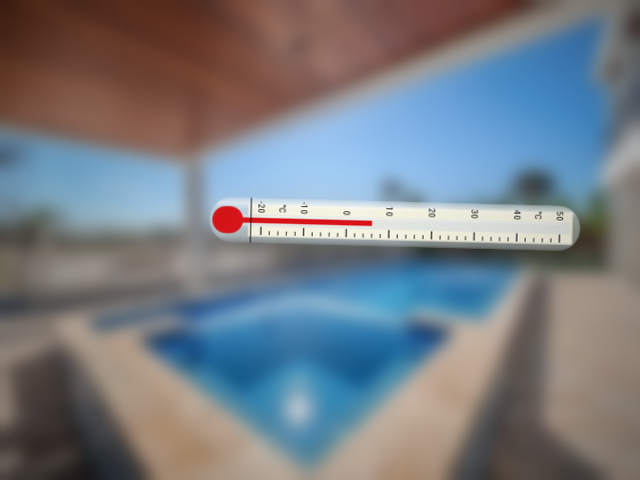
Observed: 6 °C
